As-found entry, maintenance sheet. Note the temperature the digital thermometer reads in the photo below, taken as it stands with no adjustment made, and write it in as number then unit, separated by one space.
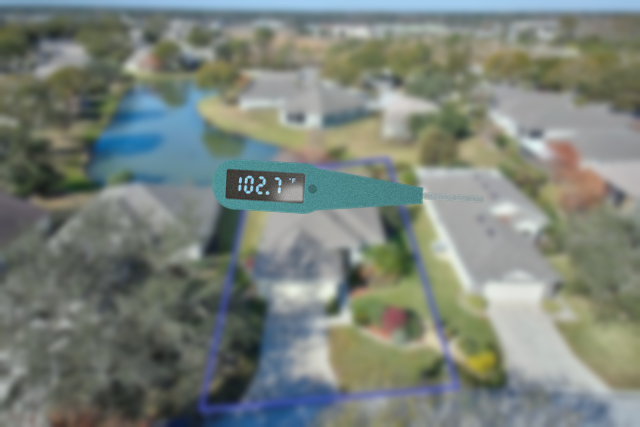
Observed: 102.7 °F
